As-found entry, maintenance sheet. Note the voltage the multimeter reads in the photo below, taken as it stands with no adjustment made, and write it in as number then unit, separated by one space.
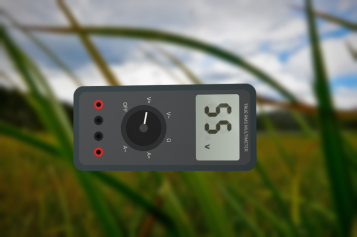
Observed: 55 V
